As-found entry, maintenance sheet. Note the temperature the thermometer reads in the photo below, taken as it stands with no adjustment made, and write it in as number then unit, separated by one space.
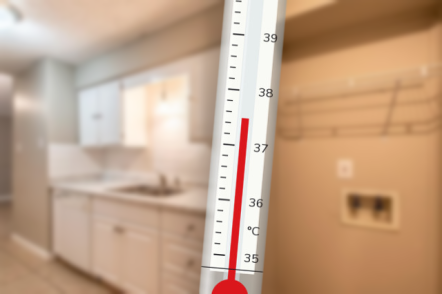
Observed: 37.5 °C
